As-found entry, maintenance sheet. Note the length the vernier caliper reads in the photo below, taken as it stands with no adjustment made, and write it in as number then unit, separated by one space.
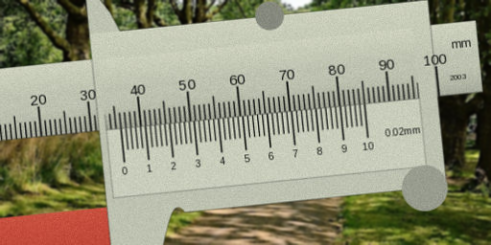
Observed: 36.0 mm
